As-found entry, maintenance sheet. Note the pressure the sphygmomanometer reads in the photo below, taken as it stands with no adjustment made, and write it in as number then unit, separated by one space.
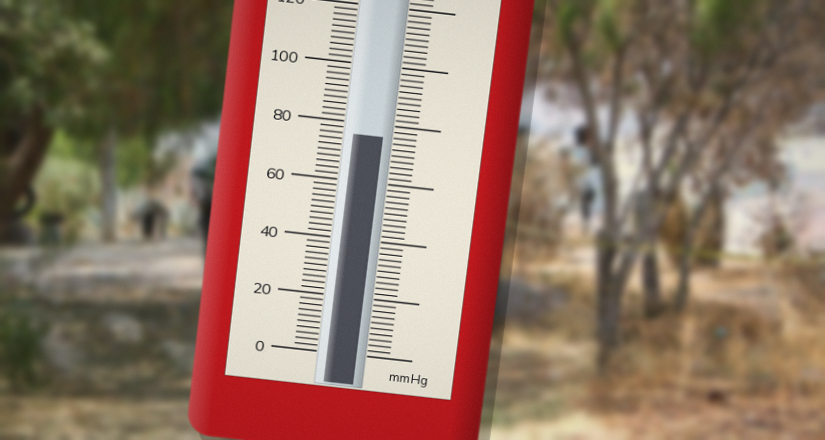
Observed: 76 mmHg
